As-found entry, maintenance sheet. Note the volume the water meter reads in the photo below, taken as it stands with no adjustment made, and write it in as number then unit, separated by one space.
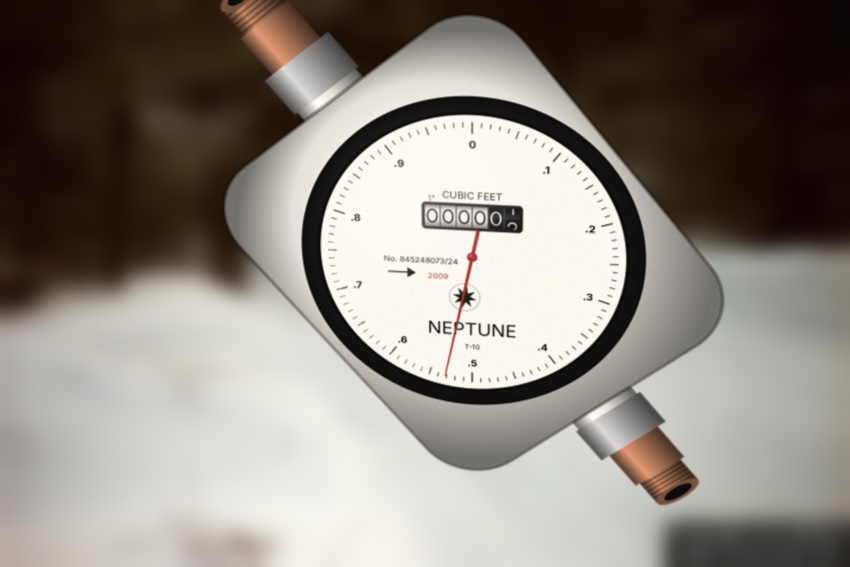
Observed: 1.53 ft³
